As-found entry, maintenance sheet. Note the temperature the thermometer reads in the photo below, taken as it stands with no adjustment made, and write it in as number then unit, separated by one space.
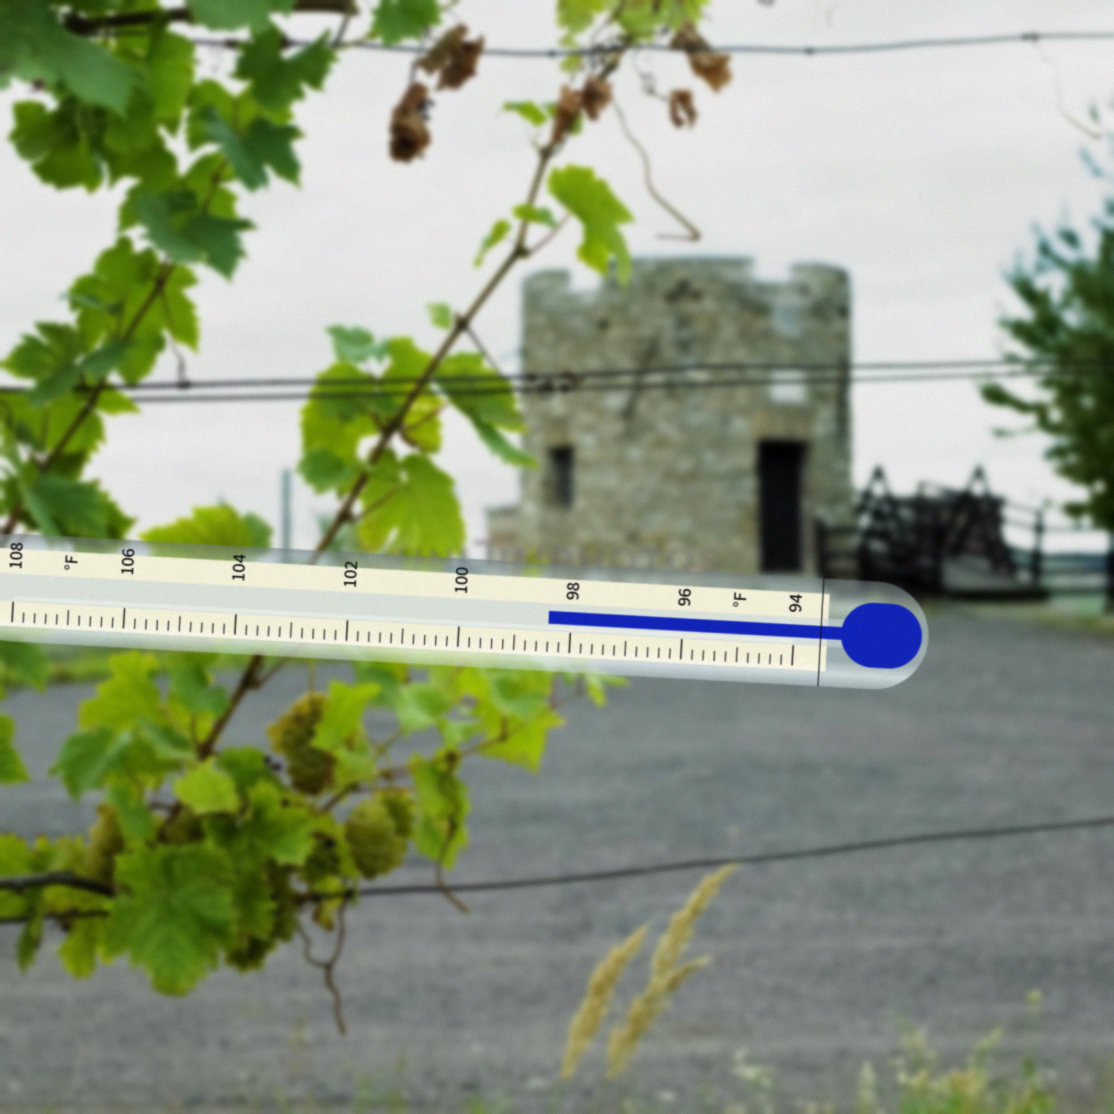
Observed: 98.4 °F
